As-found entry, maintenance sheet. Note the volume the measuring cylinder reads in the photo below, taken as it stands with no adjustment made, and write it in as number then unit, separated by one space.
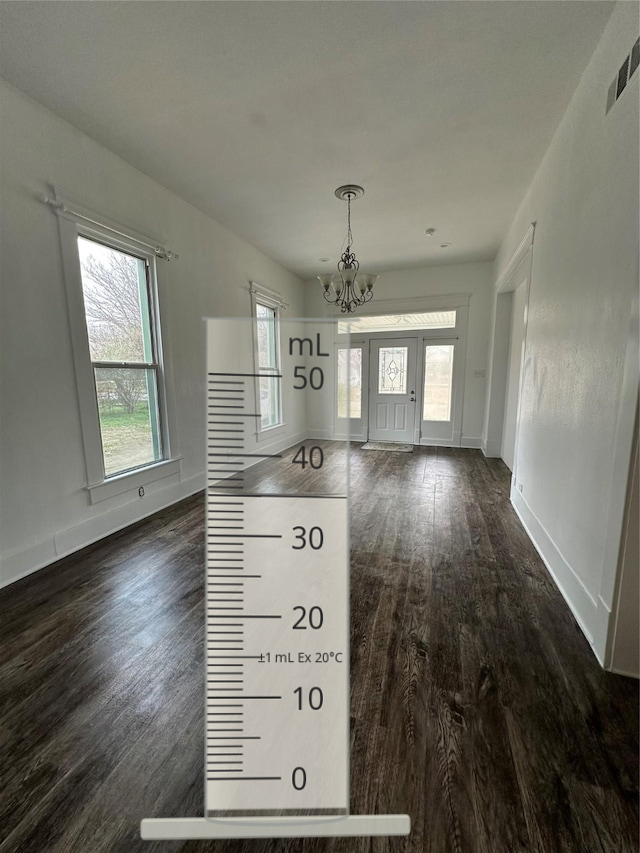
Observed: 35 mL
